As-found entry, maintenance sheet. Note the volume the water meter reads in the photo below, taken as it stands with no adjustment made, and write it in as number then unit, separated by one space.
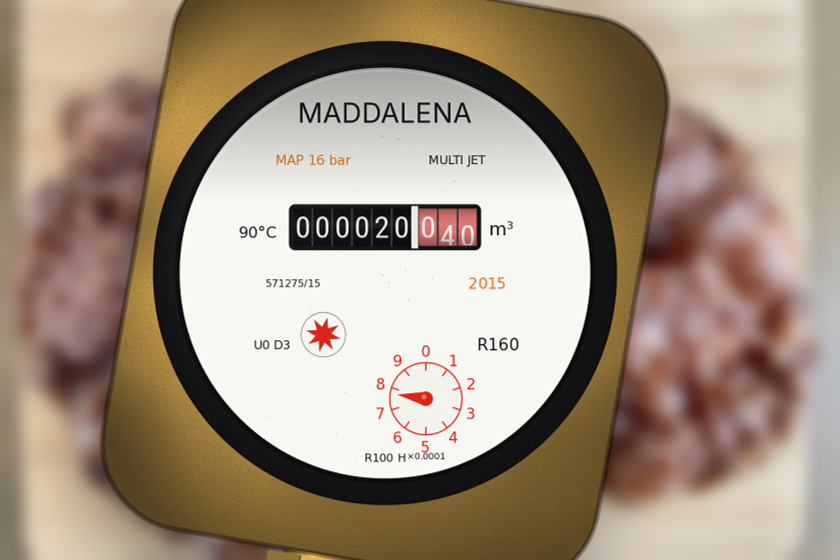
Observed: 20.0397 m³
